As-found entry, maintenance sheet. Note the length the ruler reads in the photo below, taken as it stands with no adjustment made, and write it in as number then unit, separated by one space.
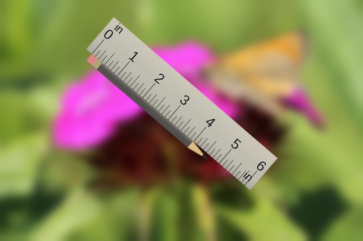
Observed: 4.625 in
